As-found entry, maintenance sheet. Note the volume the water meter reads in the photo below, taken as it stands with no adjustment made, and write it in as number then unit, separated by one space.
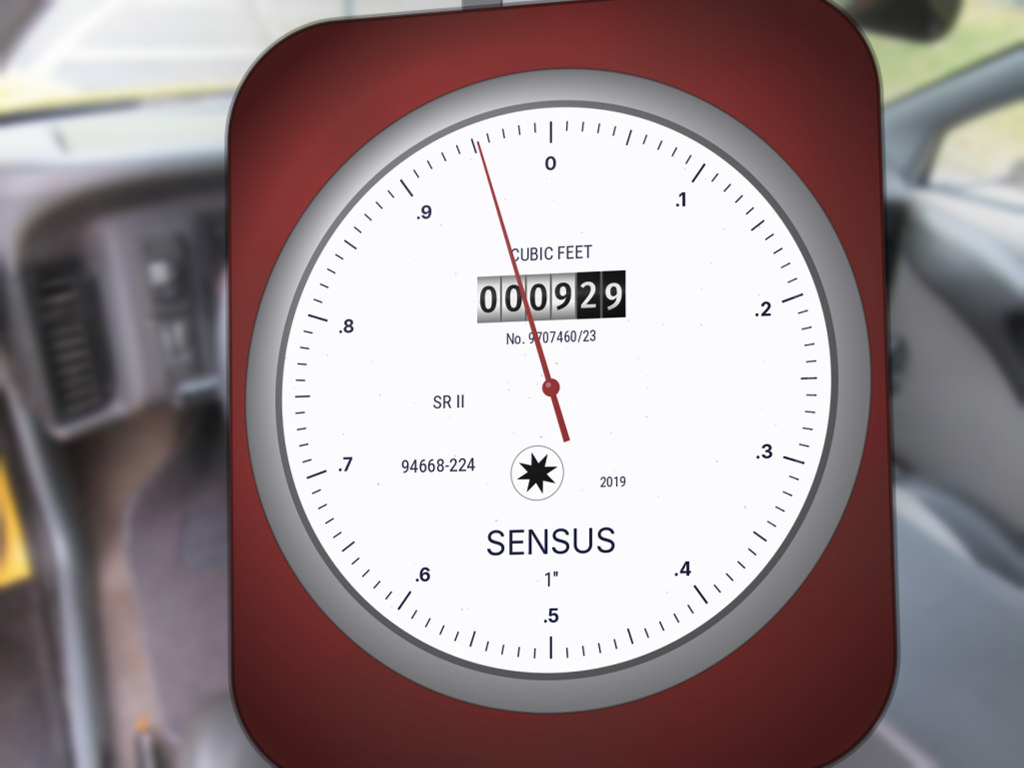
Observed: 928.95 ft³
